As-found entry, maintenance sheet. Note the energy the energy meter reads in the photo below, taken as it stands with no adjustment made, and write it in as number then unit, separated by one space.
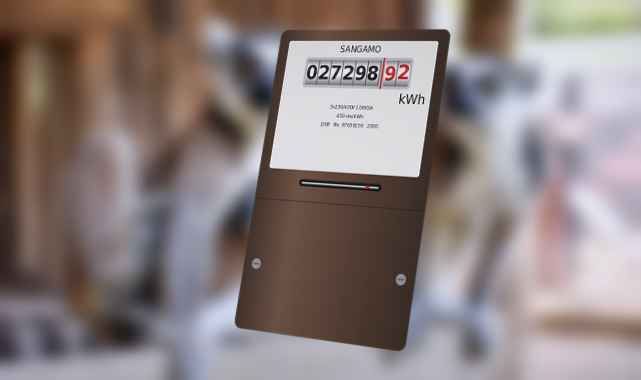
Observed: 27298.92 kWh
